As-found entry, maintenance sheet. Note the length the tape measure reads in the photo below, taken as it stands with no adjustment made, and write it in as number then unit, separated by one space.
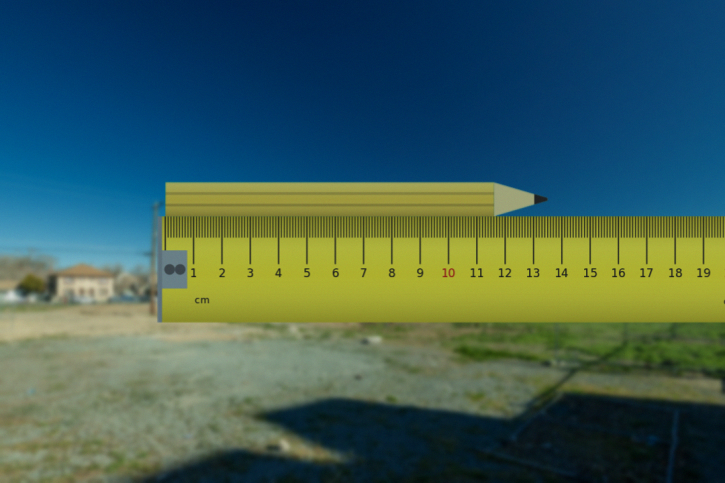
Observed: 13.5 cm
